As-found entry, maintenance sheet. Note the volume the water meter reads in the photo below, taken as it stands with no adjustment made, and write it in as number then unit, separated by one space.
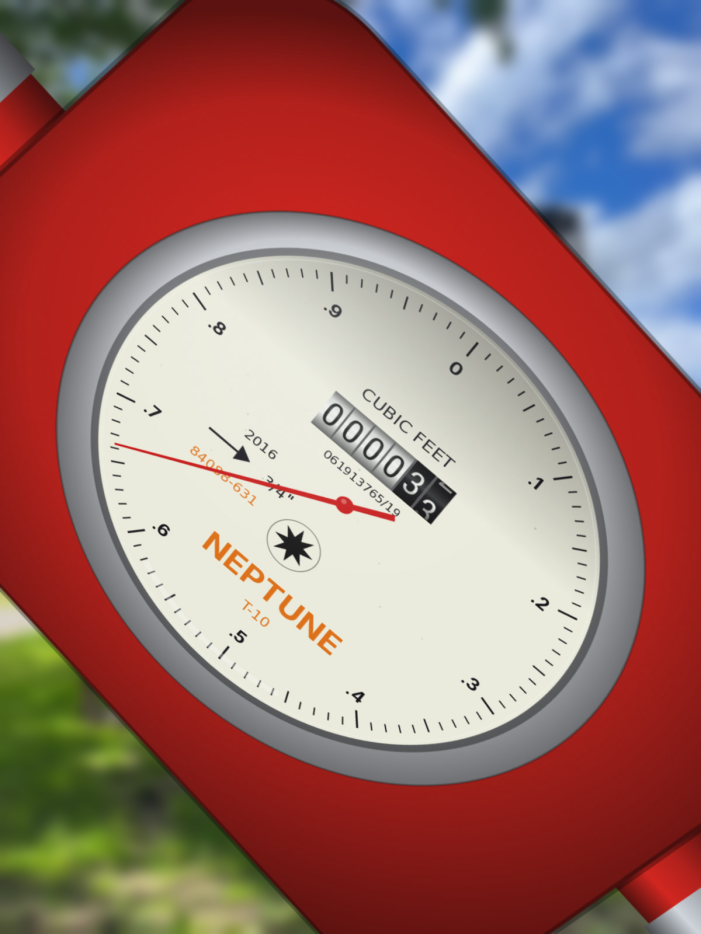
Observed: 32.66 ft³
